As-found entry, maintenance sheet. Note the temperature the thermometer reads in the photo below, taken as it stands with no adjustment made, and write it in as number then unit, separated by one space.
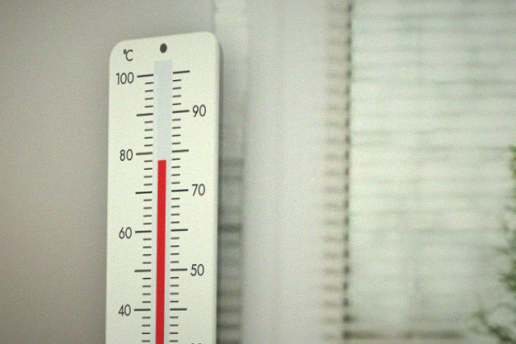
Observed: 78 °C
